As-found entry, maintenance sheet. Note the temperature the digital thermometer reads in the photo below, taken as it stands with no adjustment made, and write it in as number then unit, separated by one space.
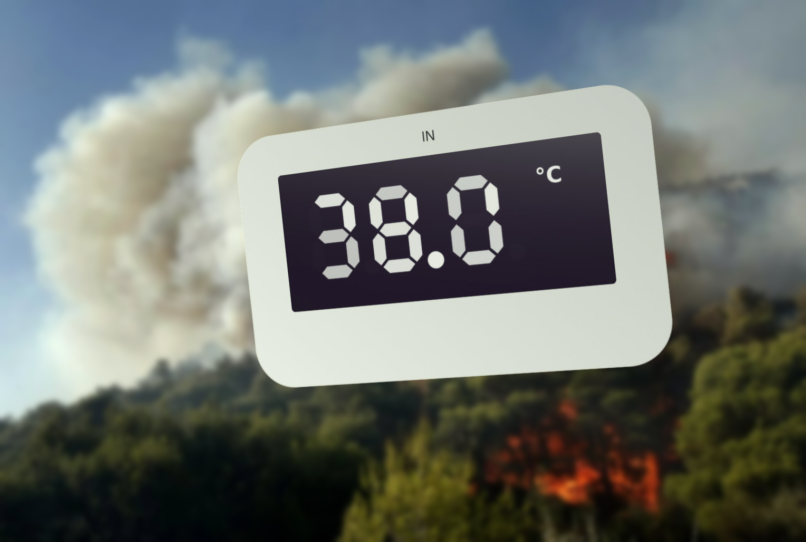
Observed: 38.0 °C
